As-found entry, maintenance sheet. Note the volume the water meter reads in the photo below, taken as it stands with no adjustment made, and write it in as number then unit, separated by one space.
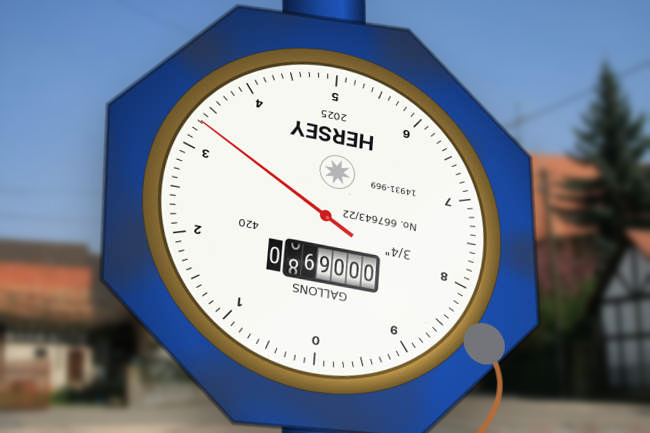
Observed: 6983.3 gal
